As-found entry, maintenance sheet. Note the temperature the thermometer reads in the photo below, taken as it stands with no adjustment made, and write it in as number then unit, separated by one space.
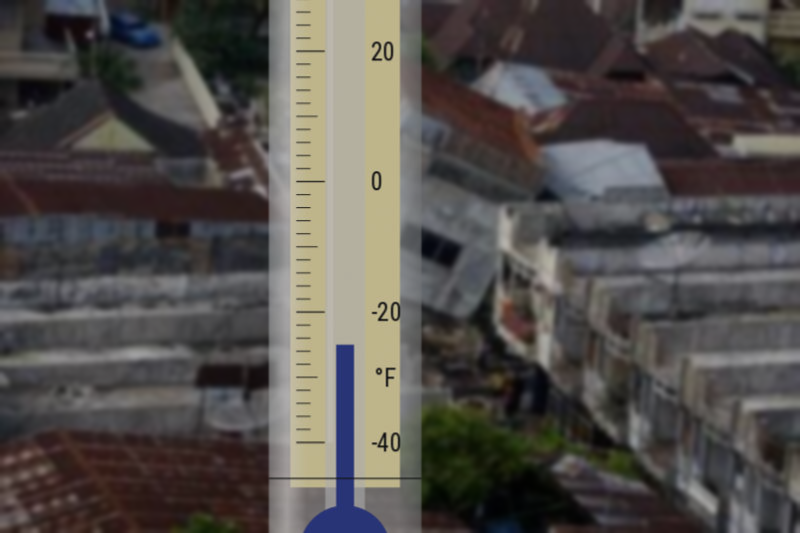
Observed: -25 °F
